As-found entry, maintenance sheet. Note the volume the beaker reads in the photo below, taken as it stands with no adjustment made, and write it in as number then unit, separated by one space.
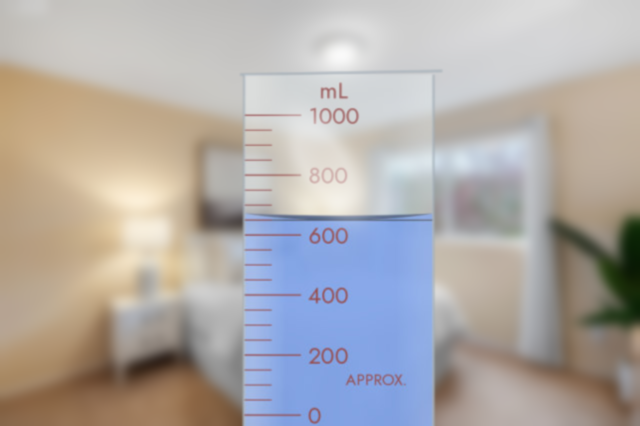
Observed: 650 mL
